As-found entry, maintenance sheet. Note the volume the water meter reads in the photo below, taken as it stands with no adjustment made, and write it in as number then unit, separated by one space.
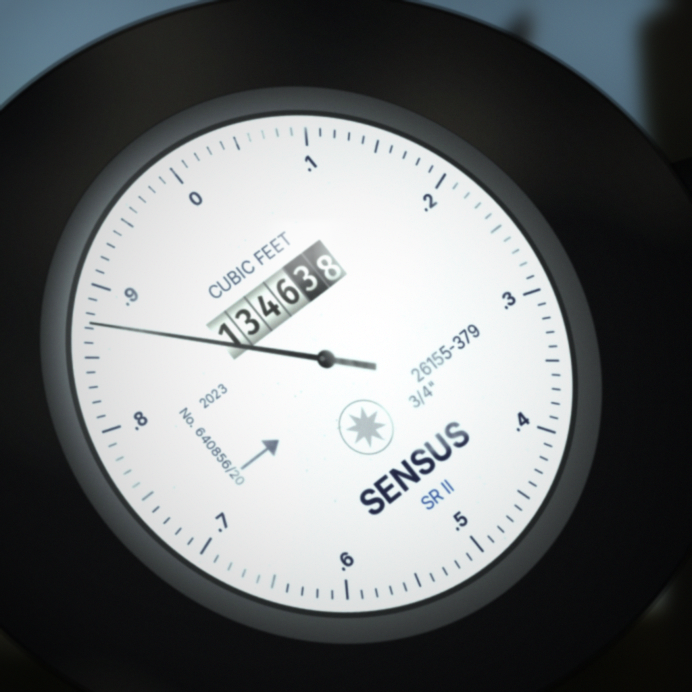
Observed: 134637.87 ft³
